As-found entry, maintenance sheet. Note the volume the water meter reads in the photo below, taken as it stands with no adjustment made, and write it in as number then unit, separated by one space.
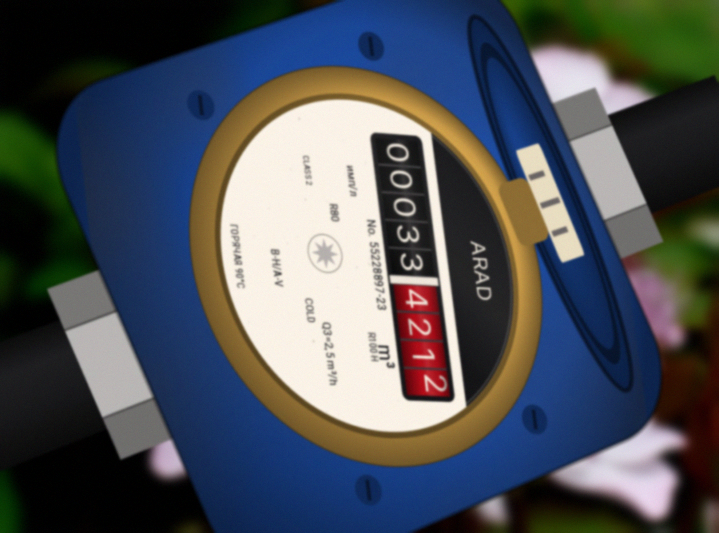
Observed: 33.4212 m³
